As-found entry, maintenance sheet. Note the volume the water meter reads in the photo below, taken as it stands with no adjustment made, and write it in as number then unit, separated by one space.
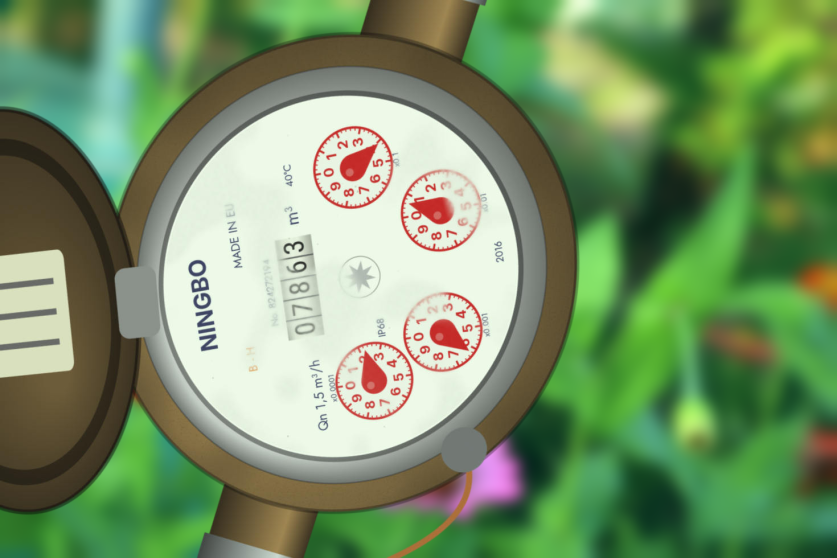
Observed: 7863.4062 m³
